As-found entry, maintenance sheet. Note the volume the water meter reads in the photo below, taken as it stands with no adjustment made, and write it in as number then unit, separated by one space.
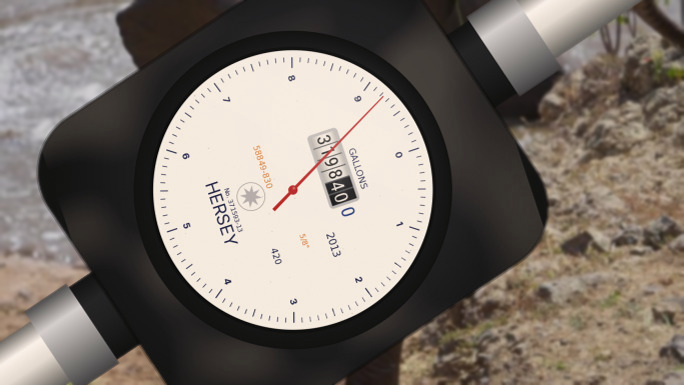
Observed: 3198399.2 gal
